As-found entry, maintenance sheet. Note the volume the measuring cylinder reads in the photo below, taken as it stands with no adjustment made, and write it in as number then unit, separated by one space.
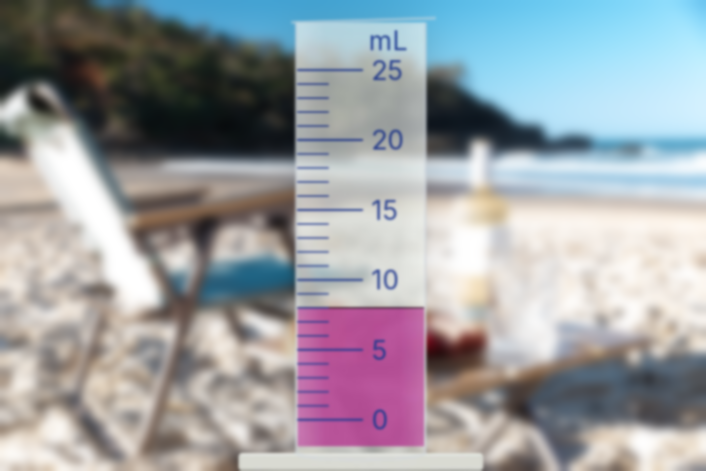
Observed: 8 mL
